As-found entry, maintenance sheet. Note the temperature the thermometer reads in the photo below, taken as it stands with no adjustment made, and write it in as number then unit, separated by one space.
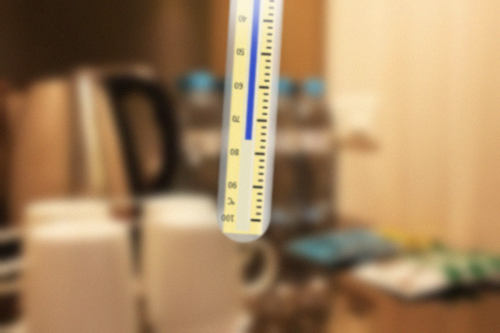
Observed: 76 °C
